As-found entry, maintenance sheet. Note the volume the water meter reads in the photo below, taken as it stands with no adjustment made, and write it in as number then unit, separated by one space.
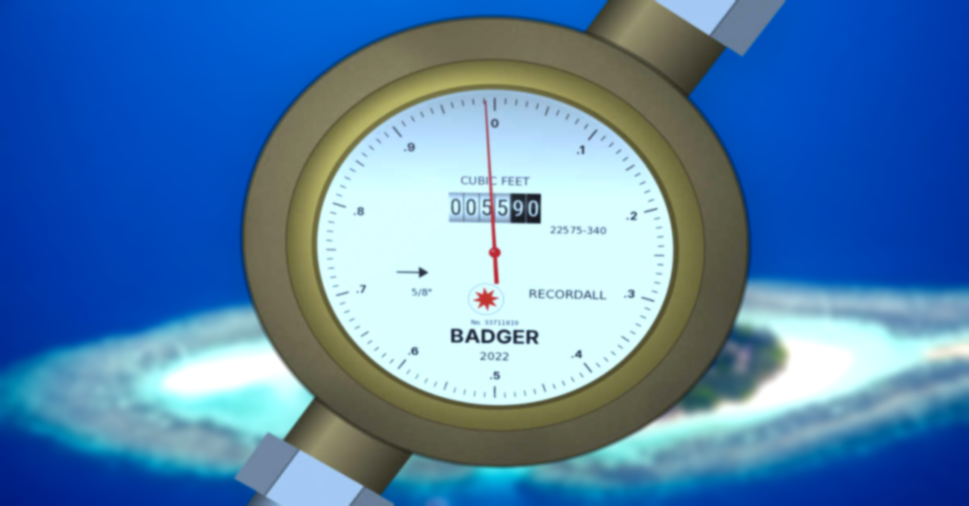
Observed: 5589.99 ft³
